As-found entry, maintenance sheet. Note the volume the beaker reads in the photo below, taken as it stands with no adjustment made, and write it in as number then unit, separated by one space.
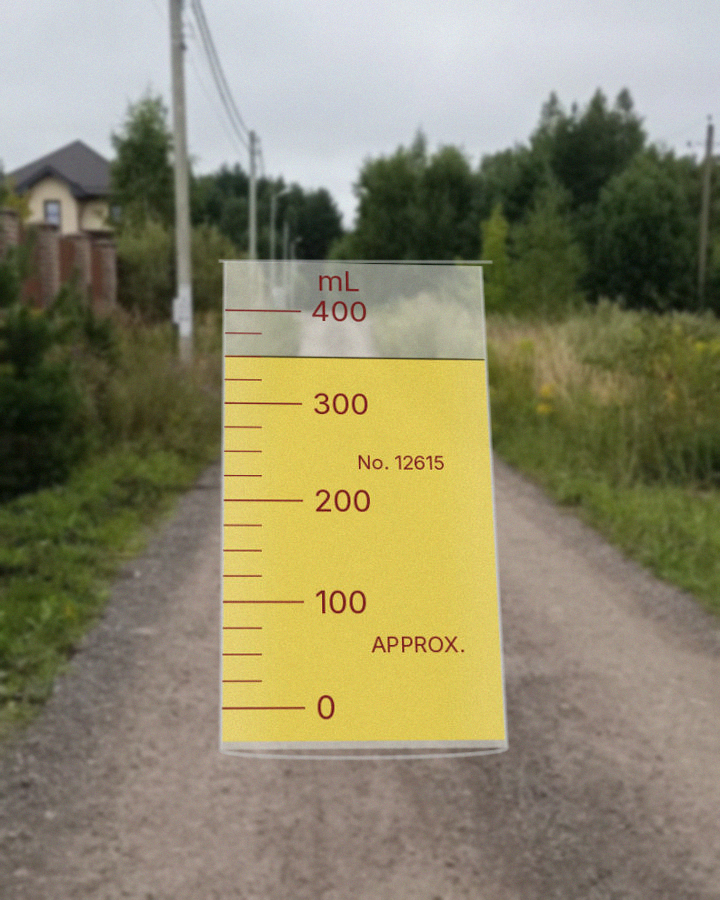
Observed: 350 mL
